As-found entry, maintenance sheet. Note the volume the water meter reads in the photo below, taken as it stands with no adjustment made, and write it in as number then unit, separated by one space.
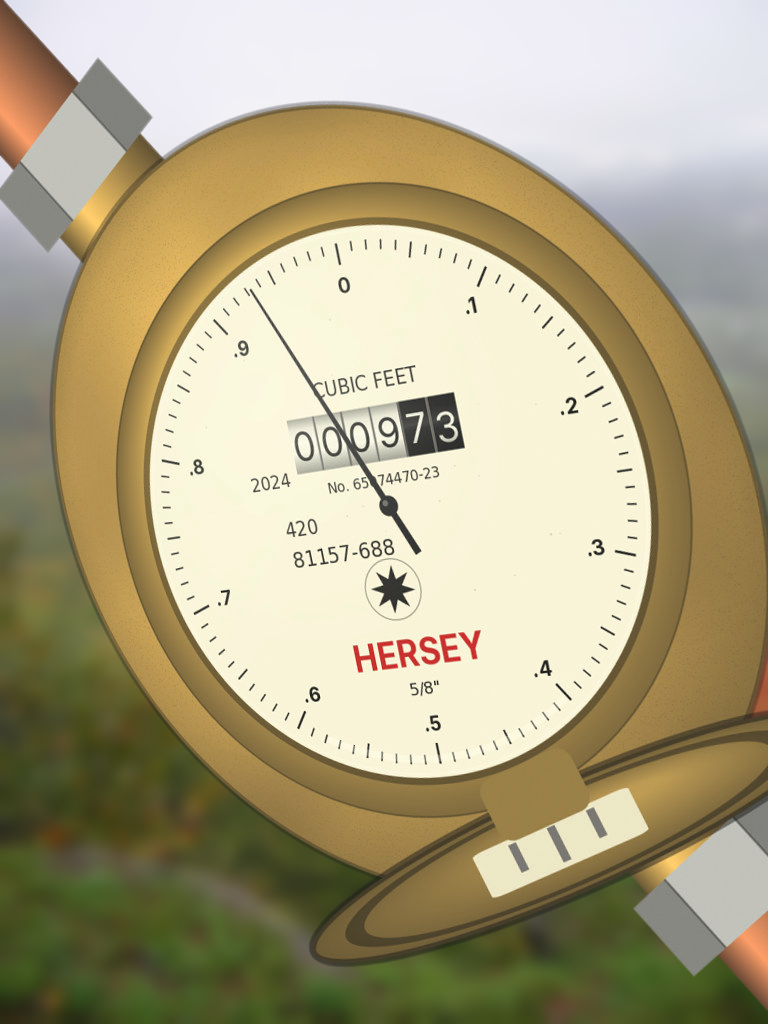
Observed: 972.93 ft³
